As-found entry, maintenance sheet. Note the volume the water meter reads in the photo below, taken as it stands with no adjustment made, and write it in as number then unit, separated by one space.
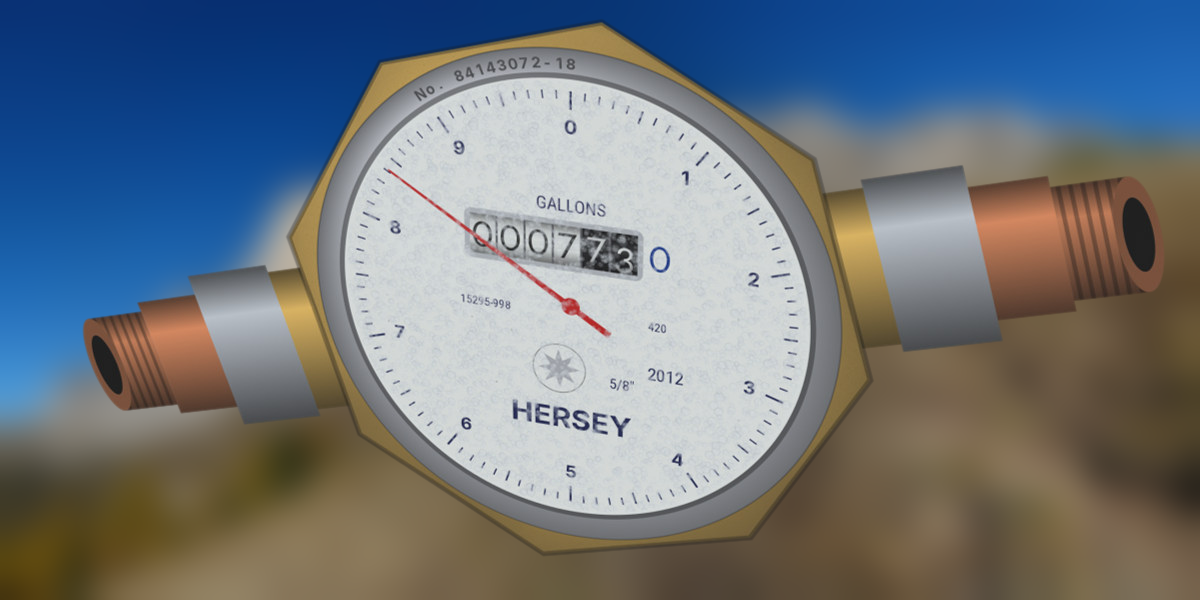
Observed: 7728.4 gal
